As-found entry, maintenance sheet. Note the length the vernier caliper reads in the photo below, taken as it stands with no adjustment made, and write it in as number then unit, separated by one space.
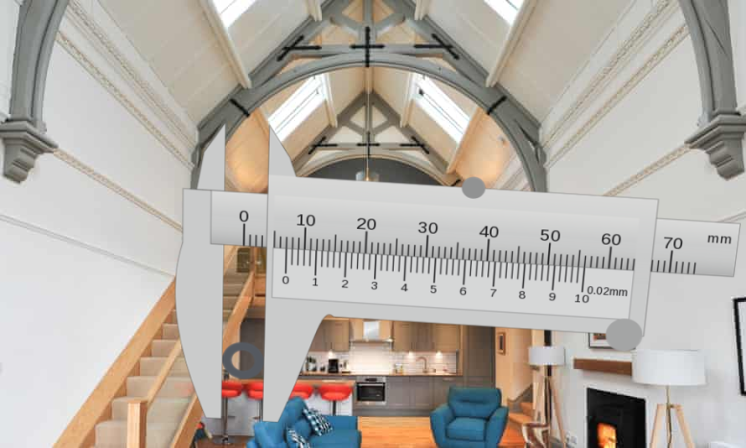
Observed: 7.0 mm
